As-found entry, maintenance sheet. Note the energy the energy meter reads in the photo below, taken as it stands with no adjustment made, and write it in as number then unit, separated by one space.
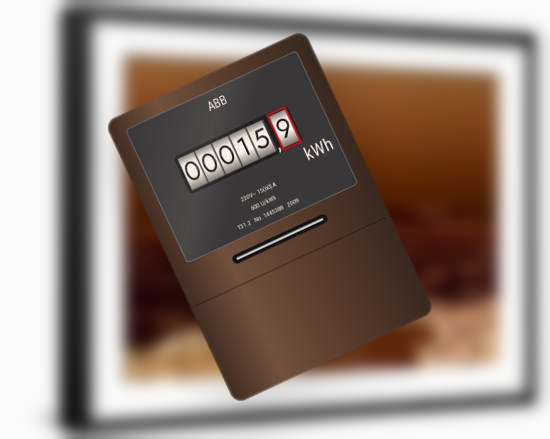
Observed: 15.9 kWh
